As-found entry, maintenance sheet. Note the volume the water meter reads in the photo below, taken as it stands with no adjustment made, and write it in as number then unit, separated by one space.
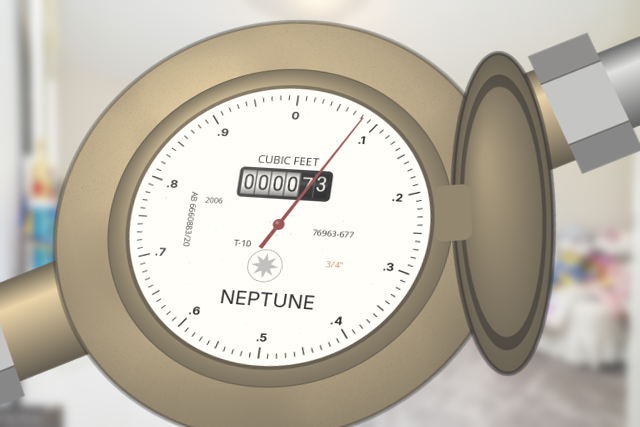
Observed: 73.08 ft³
